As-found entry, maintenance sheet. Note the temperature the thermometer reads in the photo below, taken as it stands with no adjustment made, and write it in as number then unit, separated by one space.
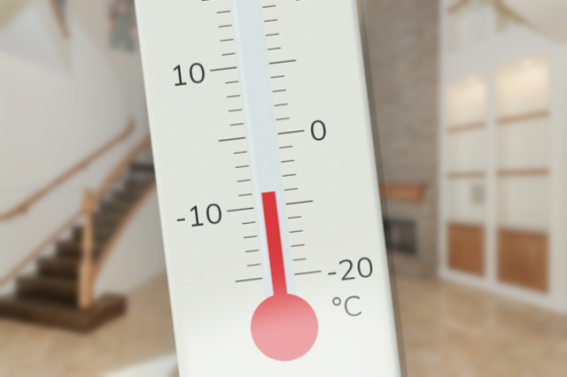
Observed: -8 °C
